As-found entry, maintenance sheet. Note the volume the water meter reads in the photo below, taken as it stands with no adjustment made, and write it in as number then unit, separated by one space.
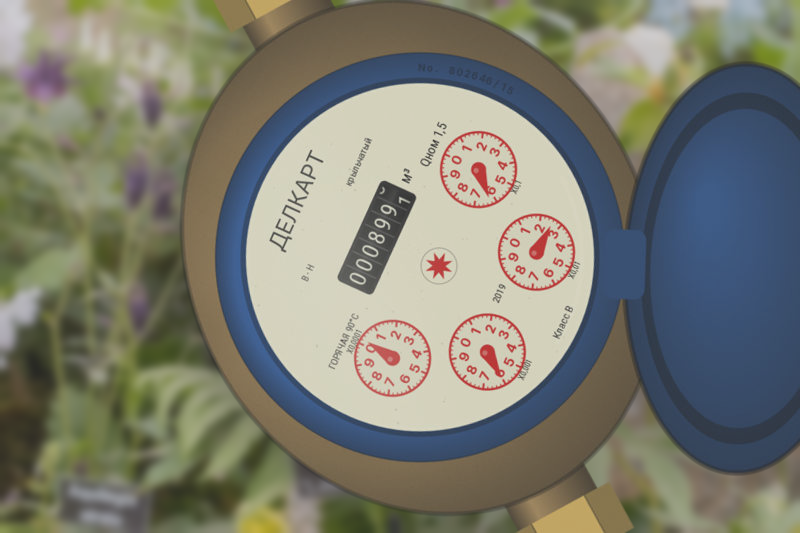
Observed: 8990.6260 m³
